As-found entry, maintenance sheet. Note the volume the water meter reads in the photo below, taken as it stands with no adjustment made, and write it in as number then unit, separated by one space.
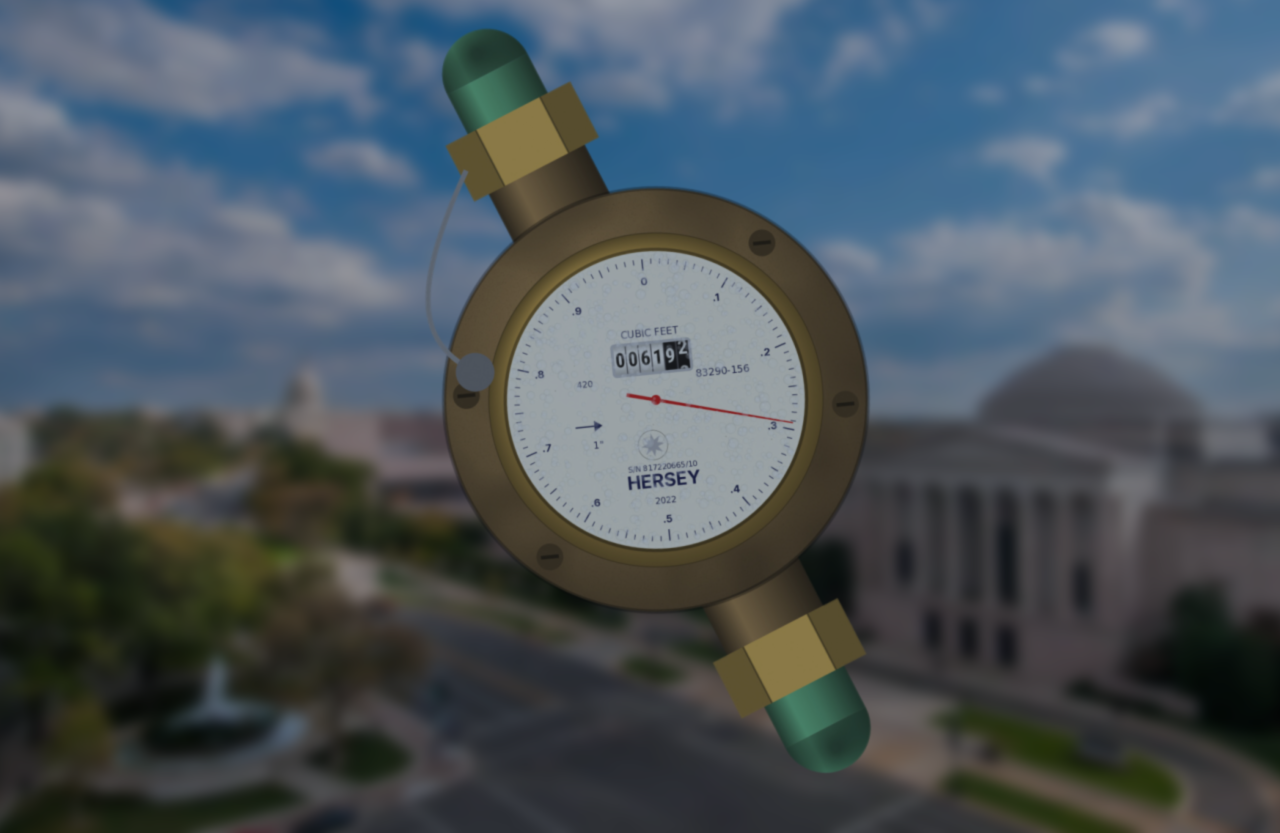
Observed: 6192.29 ft³
